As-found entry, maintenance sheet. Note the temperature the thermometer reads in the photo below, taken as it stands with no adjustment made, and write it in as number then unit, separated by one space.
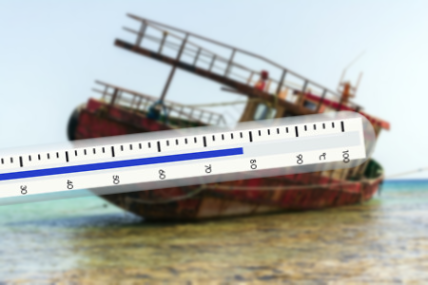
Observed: 78 °C
